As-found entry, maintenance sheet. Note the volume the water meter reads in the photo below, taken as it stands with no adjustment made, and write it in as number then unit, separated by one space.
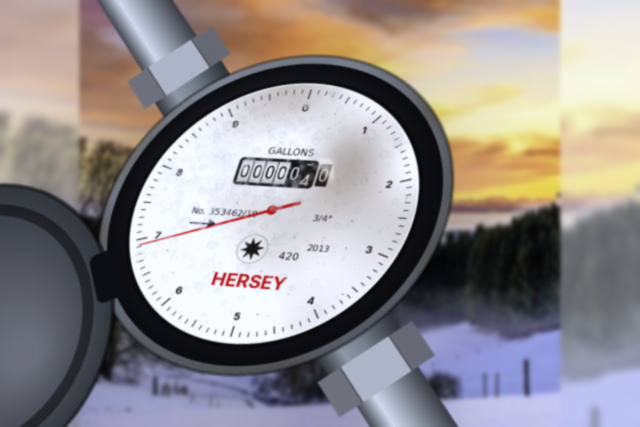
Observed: 36.9 gal
